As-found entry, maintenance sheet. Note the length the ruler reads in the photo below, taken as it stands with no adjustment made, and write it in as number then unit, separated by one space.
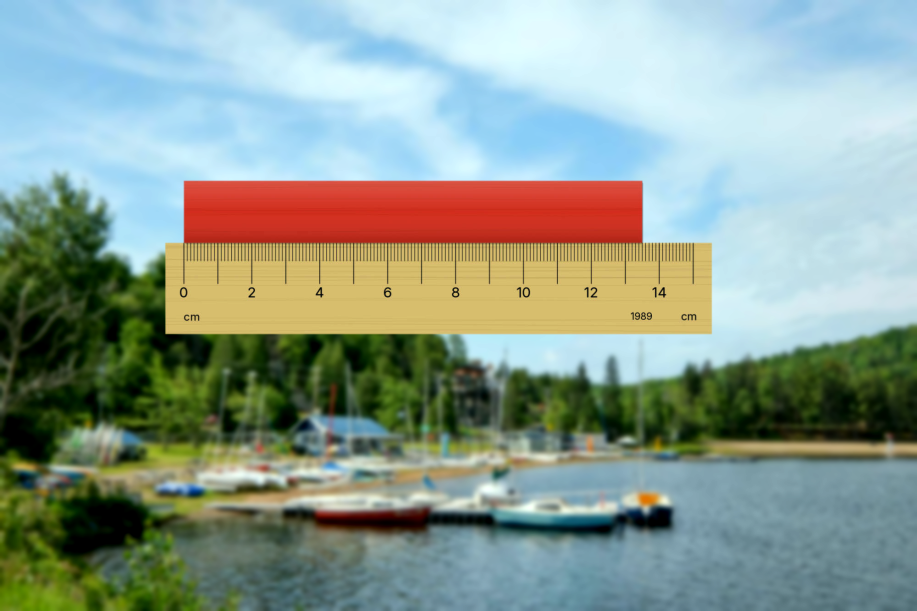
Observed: 13.5 cm
